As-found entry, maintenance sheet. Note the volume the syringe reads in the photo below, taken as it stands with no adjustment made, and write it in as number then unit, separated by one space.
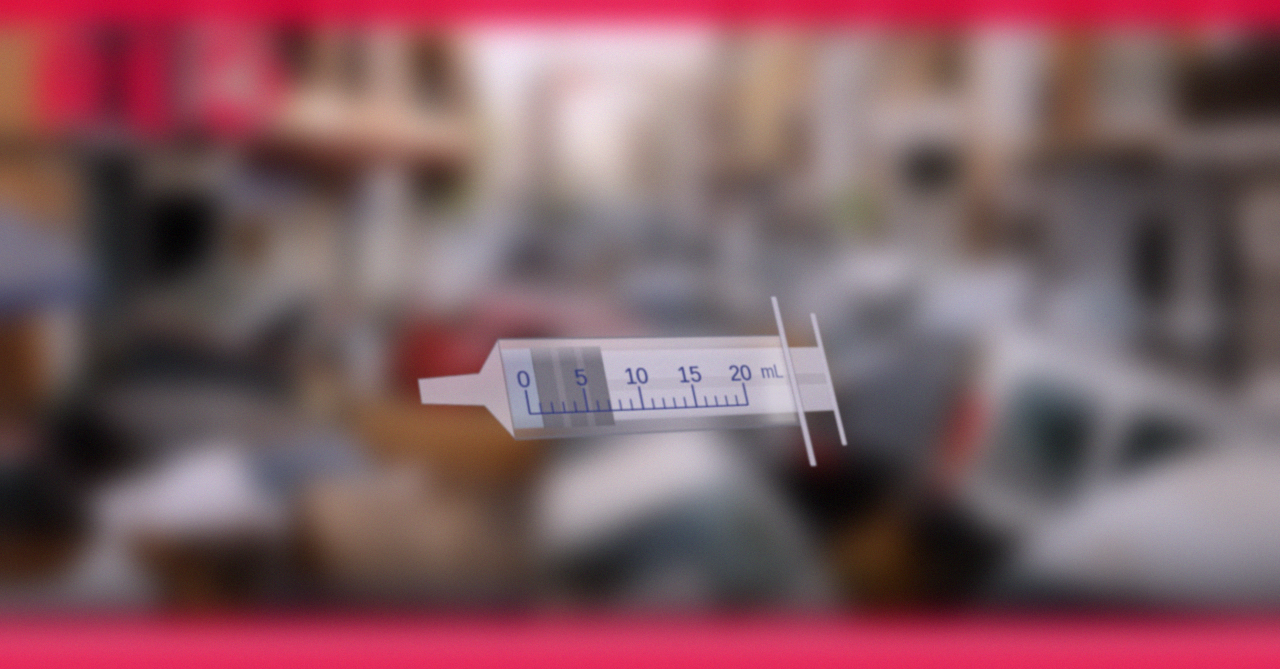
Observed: 1 mL
